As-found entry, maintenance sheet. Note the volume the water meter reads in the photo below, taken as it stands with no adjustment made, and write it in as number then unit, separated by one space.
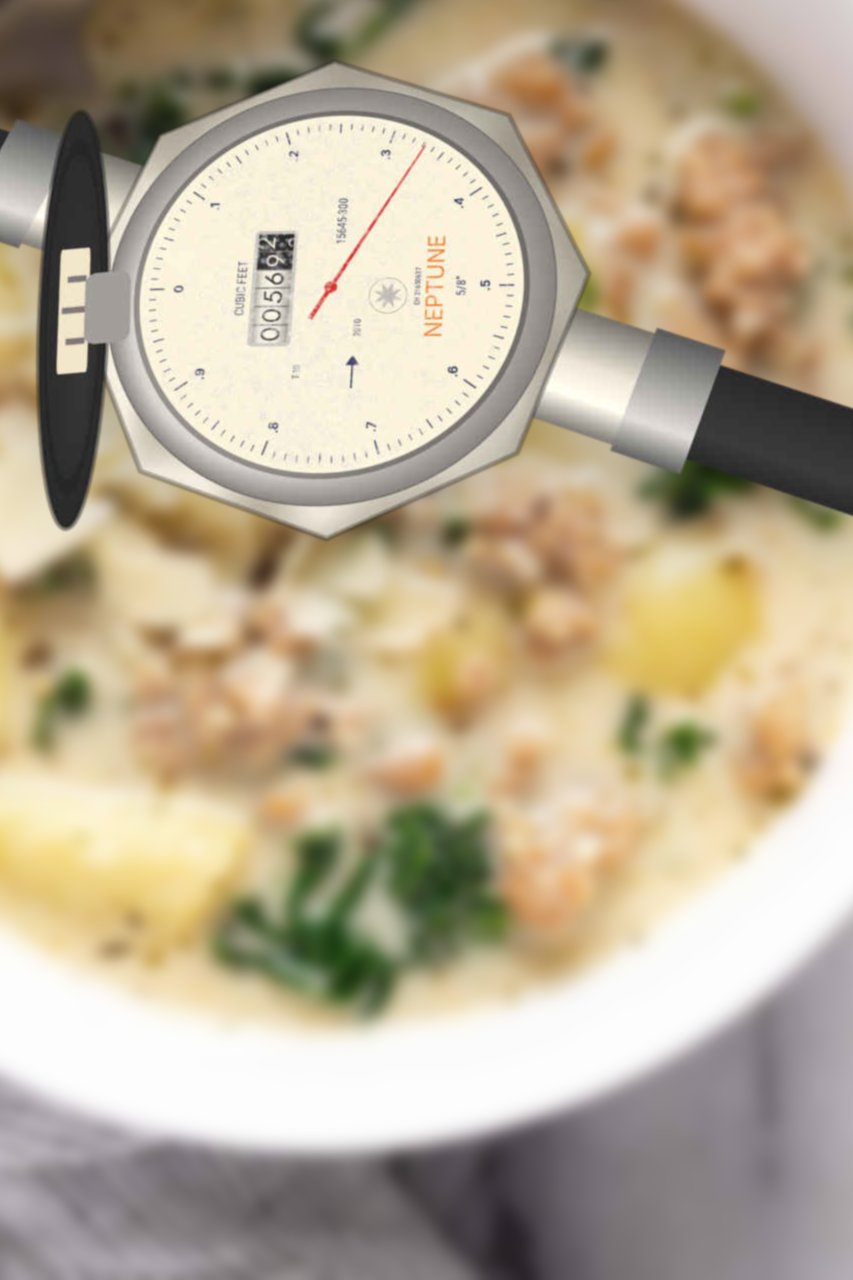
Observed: 5692.33 ft³
